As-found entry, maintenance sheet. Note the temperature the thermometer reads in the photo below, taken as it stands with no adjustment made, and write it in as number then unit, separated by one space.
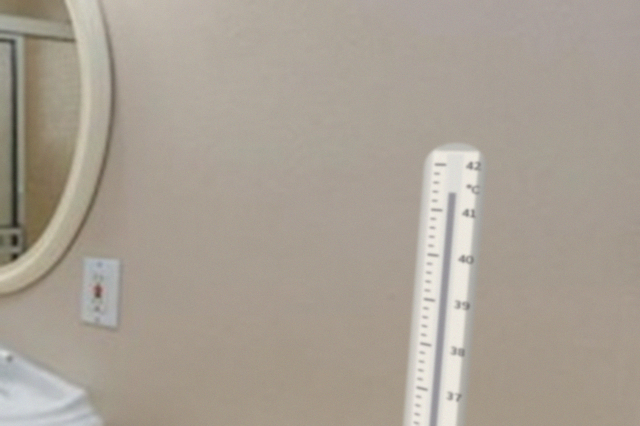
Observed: 41.4 °C
